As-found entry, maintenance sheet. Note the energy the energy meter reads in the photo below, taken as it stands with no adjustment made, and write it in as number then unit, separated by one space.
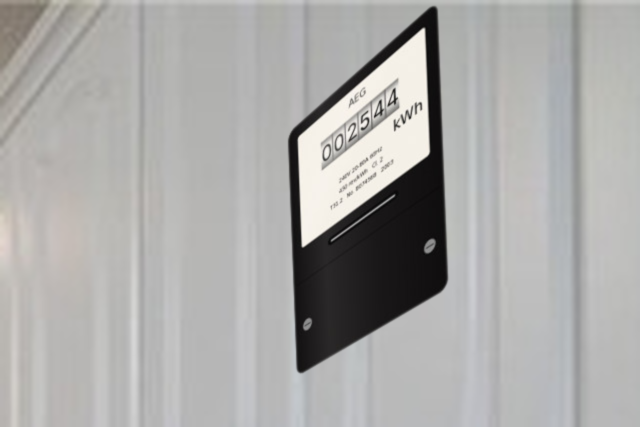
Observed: 2544 kWh
